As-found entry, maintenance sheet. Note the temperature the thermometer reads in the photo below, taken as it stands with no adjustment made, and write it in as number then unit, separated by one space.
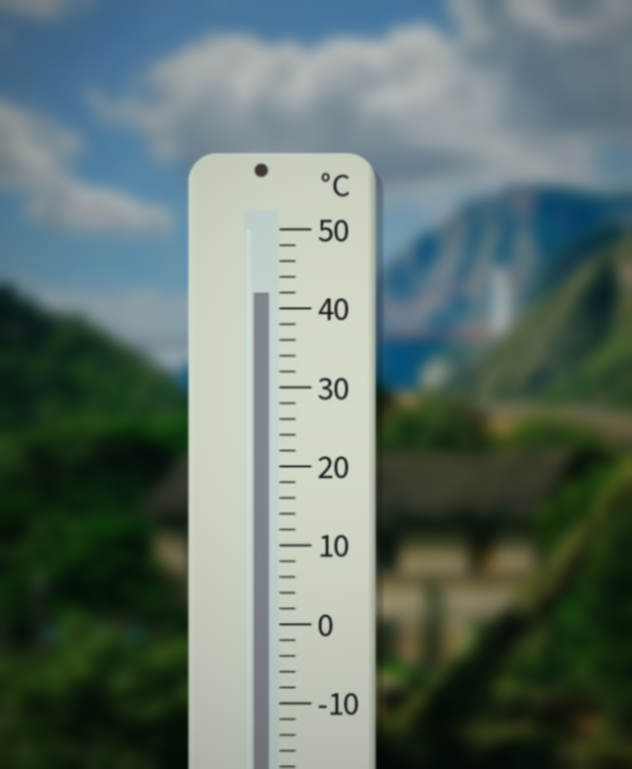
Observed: 42 °C
